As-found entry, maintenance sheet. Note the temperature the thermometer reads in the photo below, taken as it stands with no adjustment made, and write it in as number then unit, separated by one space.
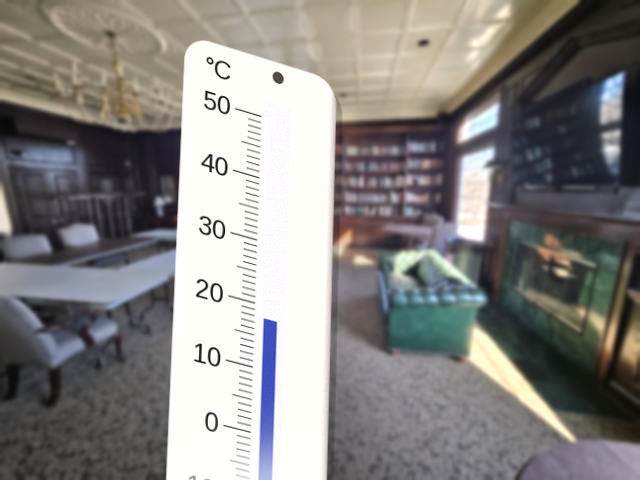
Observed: 18 °C
